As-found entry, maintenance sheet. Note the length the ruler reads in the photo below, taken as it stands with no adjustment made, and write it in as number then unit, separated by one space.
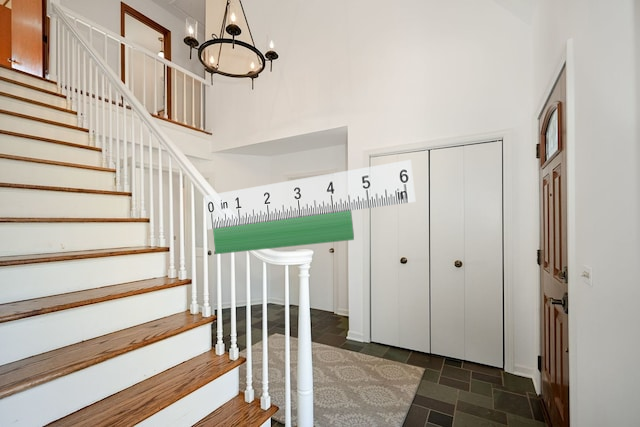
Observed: 4.5 in
